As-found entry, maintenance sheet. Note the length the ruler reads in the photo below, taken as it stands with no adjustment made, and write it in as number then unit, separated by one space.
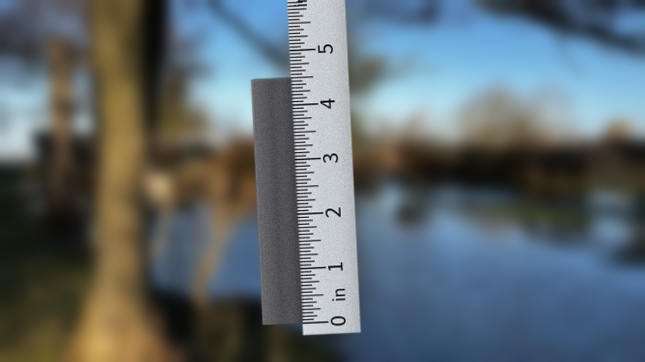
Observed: 4.5 in
